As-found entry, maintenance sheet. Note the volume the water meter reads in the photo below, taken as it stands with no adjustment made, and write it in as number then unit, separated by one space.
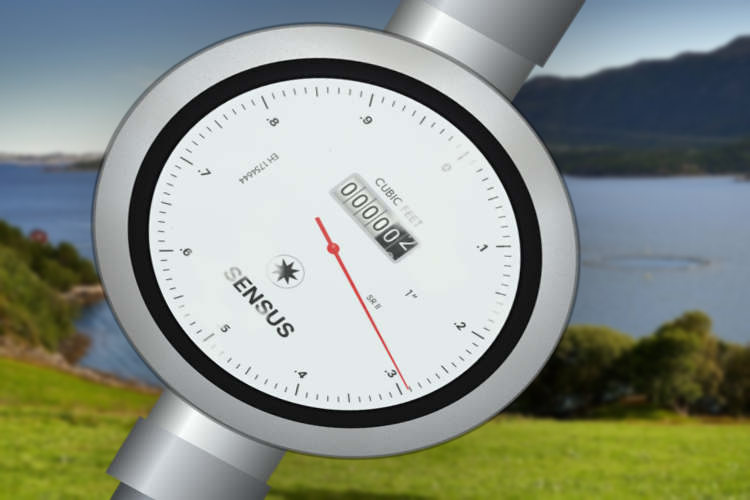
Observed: 2.29 ft³
